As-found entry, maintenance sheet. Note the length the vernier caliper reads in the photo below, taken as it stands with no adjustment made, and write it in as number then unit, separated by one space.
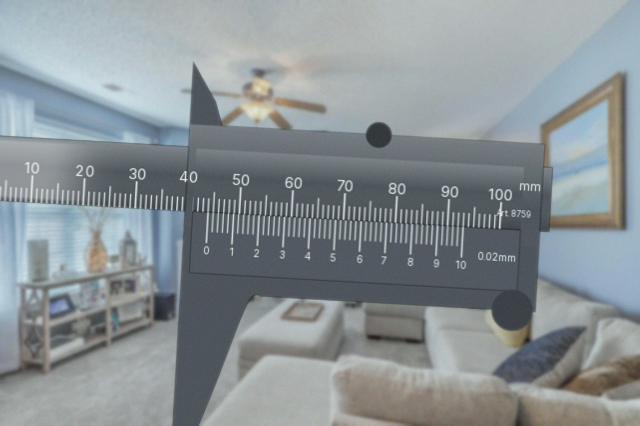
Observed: 44.0 mm
